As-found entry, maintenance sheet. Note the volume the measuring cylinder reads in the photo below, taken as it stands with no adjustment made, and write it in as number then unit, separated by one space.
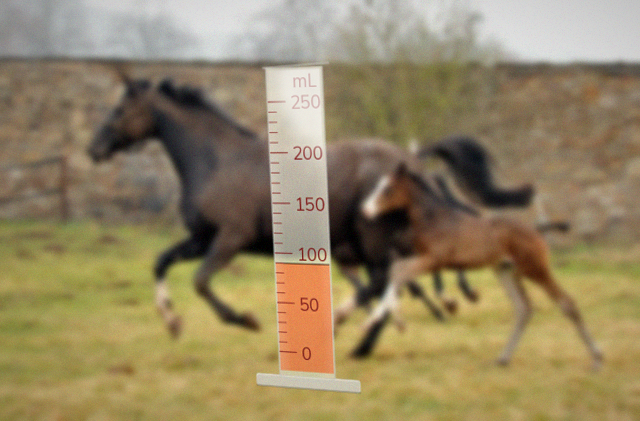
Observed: 90 mL
